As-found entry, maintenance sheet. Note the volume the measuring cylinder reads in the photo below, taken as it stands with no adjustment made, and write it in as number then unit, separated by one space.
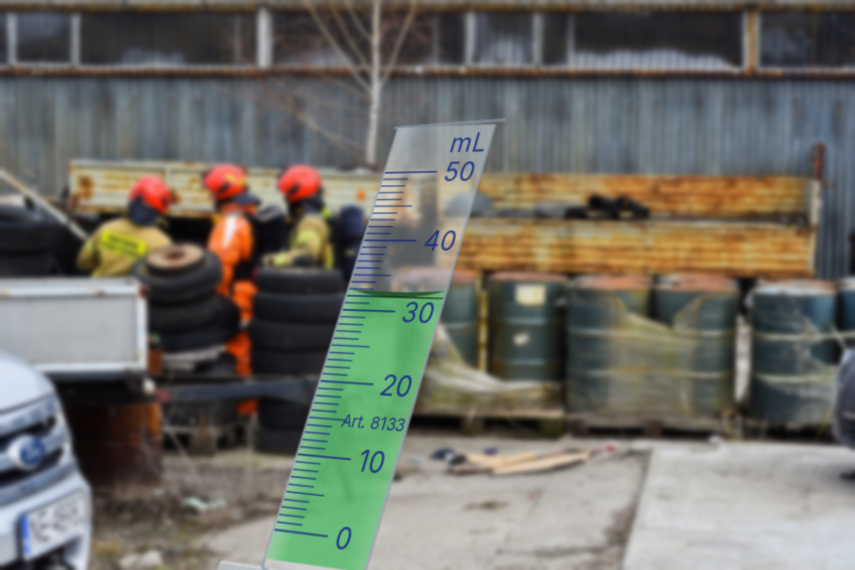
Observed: 32 mL
